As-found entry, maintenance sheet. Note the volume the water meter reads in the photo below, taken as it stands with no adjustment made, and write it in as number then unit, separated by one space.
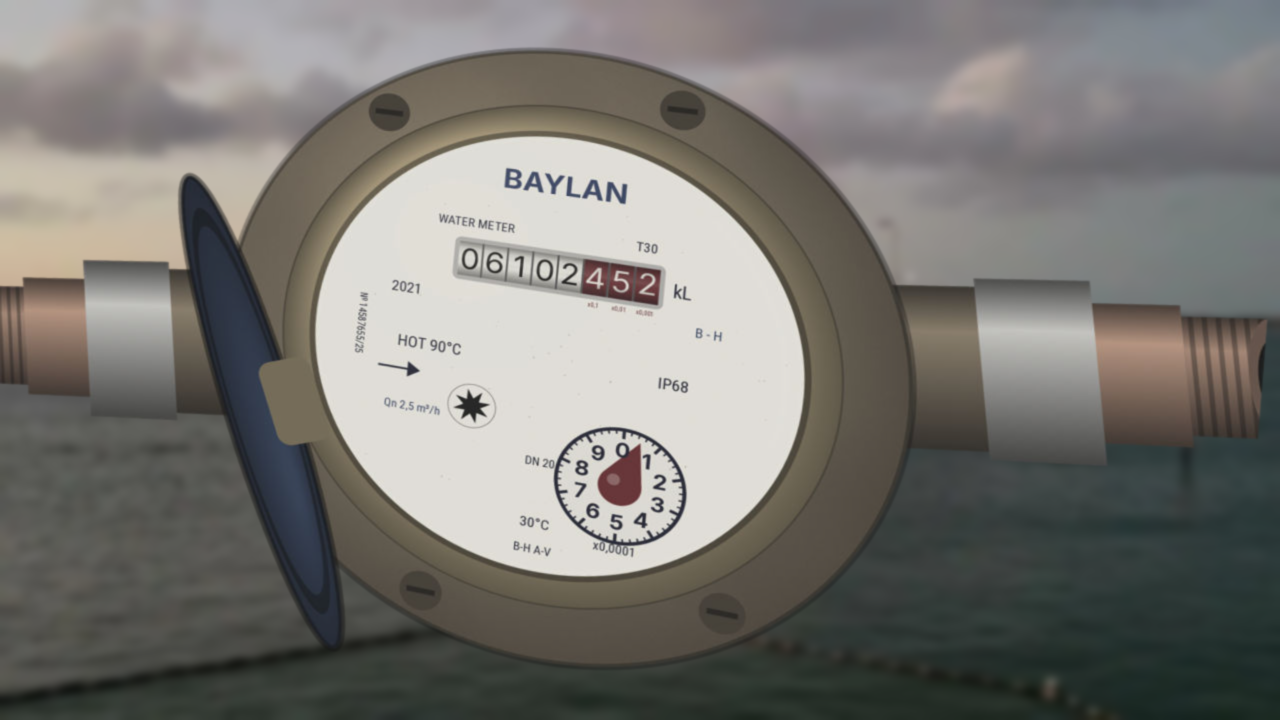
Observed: 6102.4520 kL
